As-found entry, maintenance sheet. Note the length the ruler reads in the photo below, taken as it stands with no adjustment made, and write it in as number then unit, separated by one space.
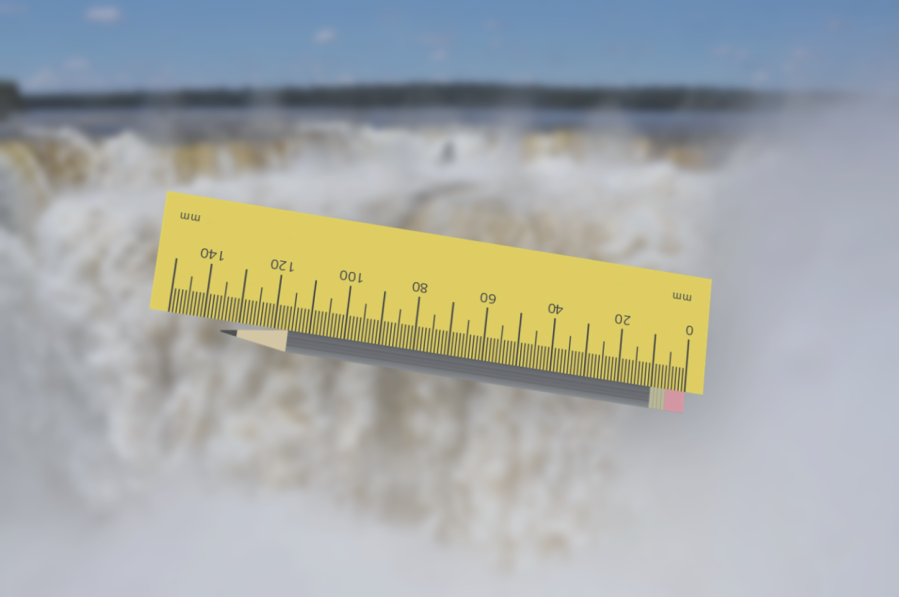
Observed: 135 mm
